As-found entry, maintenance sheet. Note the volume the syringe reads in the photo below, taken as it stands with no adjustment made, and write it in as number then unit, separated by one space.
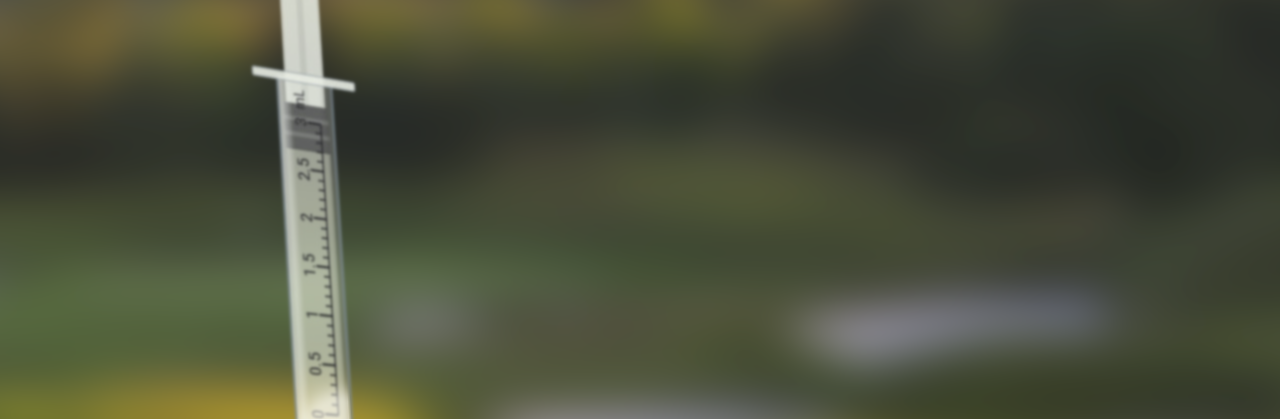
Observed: 2.7 mL
